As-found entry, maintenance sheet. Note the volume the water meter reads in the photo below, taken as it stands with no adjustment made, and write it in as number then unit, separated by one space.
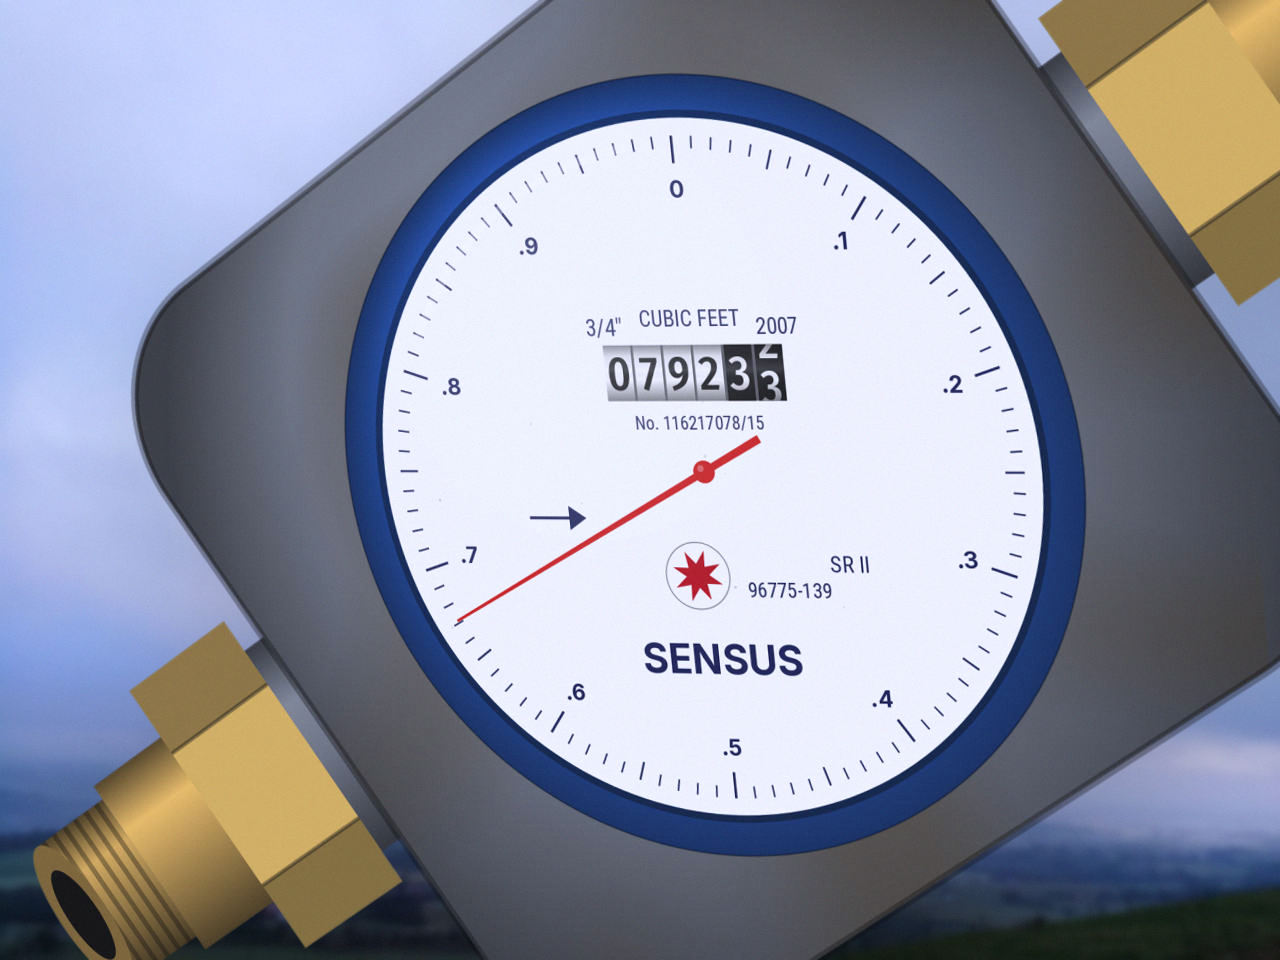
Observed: 79232.67 ft³
